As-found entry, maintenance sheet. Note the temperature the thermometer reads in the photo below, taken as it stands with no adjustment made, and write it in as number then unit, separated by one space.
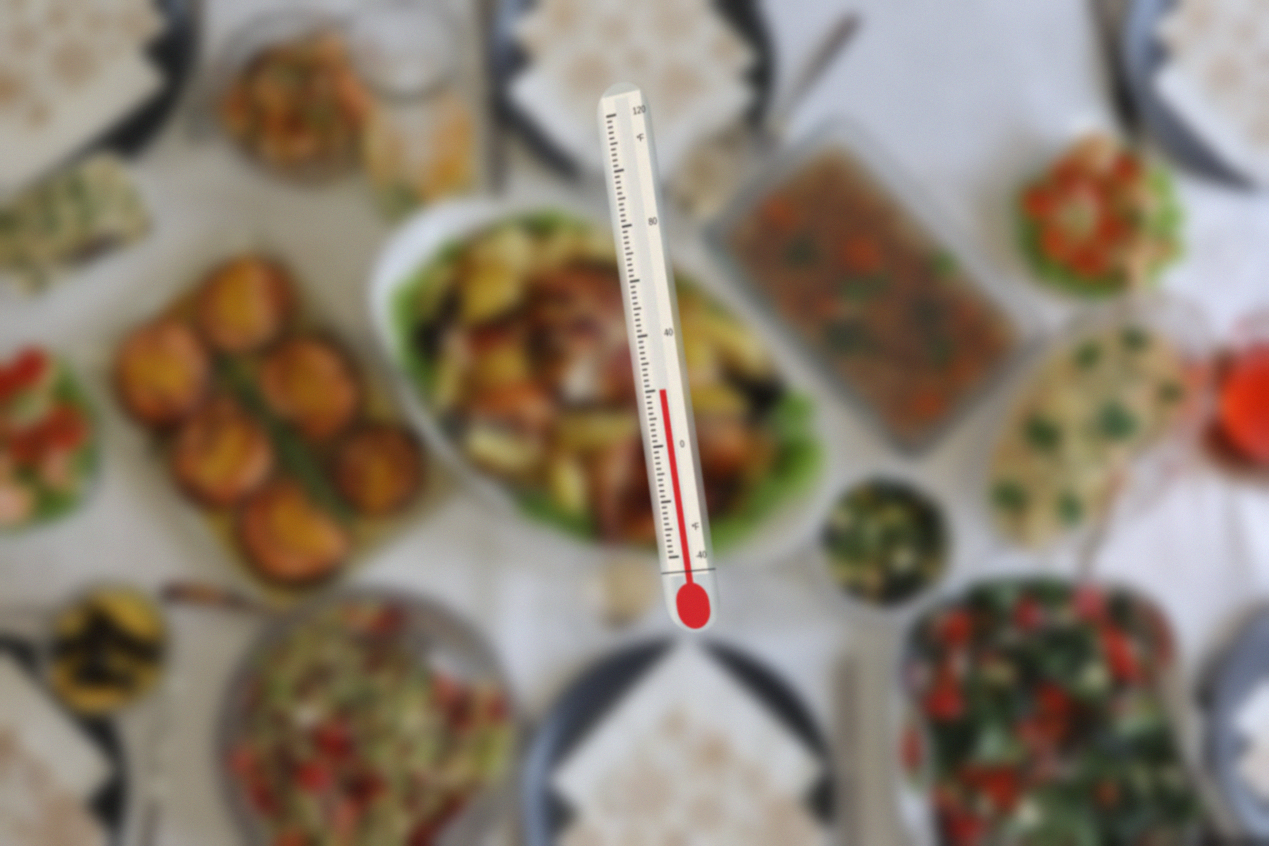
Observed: 20 °F
